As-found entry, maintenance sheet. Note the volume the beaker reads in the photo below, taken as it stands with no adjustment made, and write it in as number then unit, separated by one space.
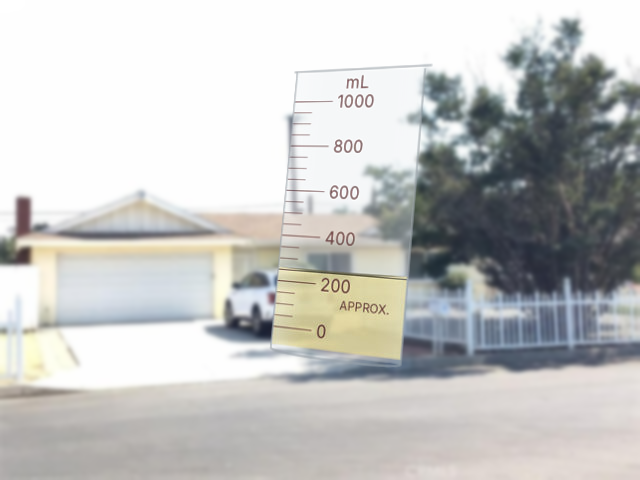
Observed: 250 mL
